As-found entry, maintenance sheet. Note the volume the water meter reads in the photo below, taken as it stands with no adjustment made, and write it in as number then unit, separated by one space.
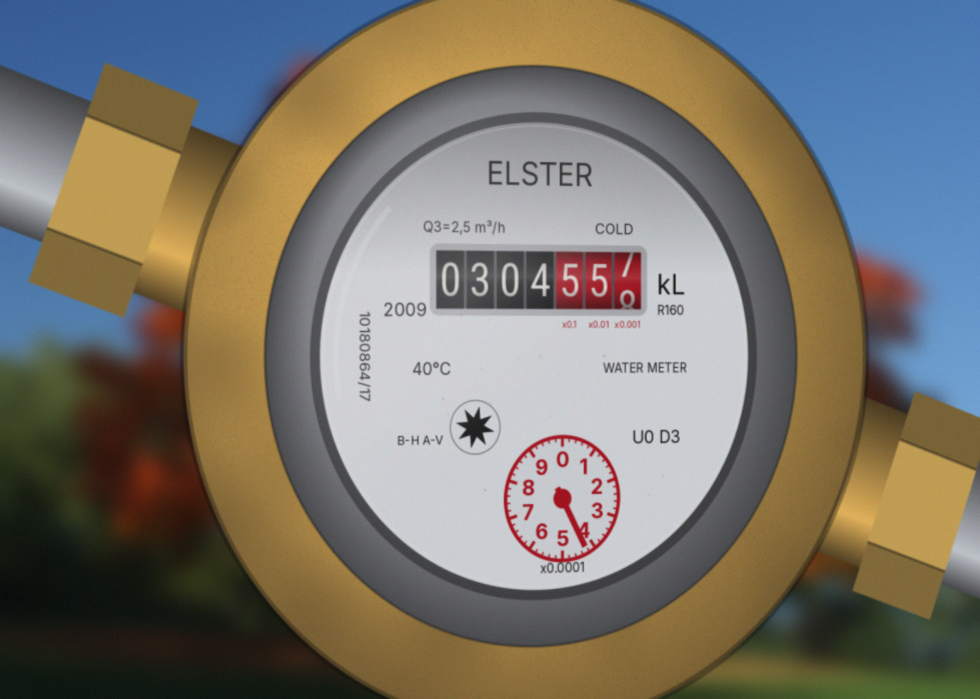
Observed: 304.5574 kL
